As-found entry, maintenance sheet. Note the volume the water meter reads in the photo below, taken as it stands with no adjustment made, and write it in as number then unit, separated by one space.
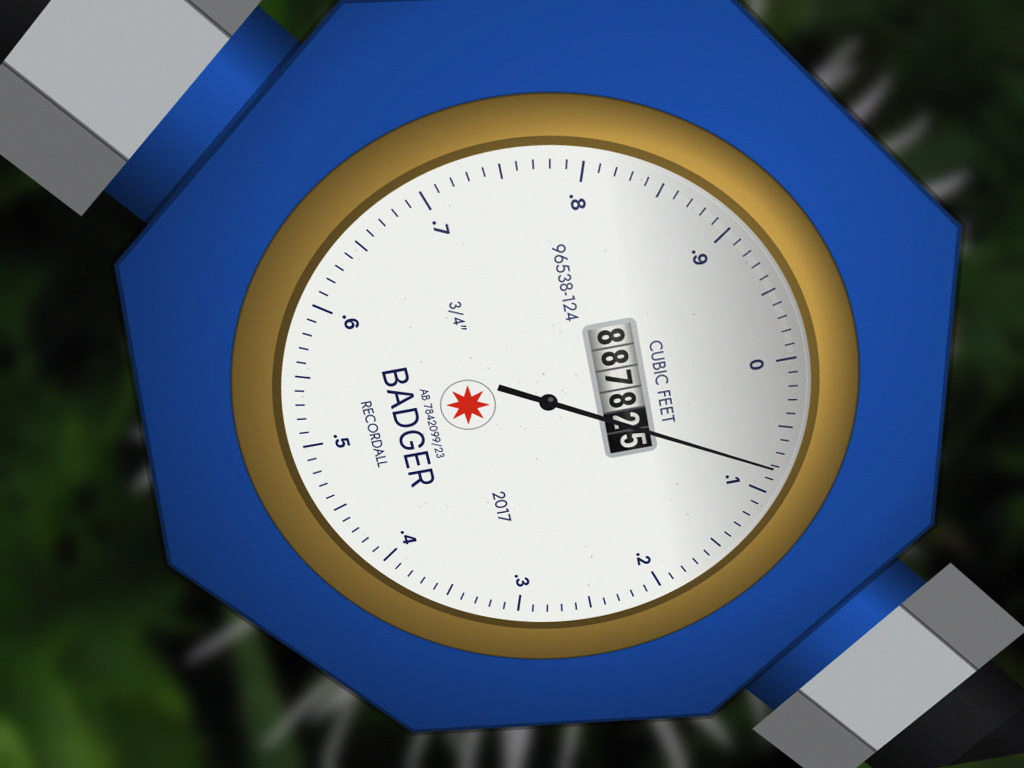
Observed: 887825.08 ft³
